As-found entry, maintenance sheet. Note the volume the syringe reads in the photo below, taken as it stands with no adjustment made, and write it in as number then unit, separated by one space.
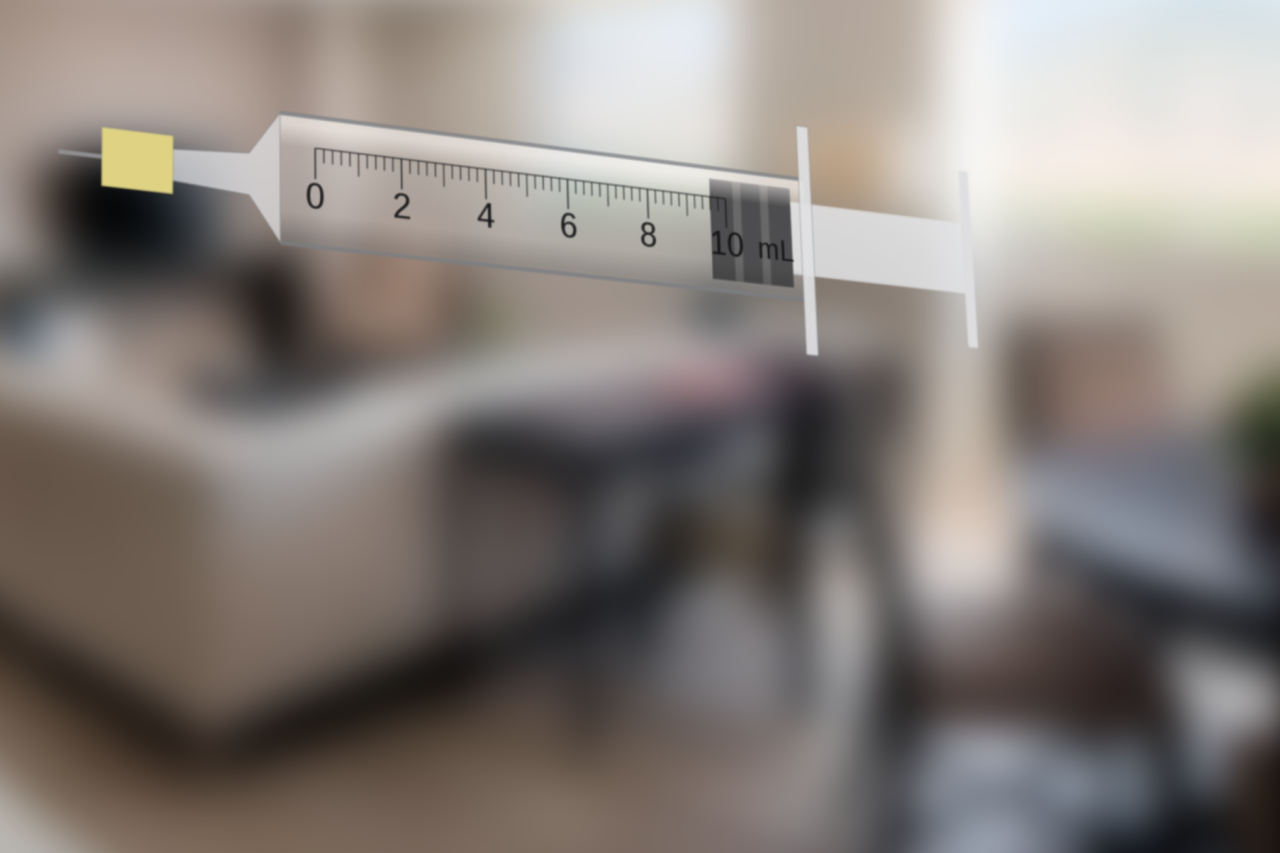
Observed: 9.6 mL
